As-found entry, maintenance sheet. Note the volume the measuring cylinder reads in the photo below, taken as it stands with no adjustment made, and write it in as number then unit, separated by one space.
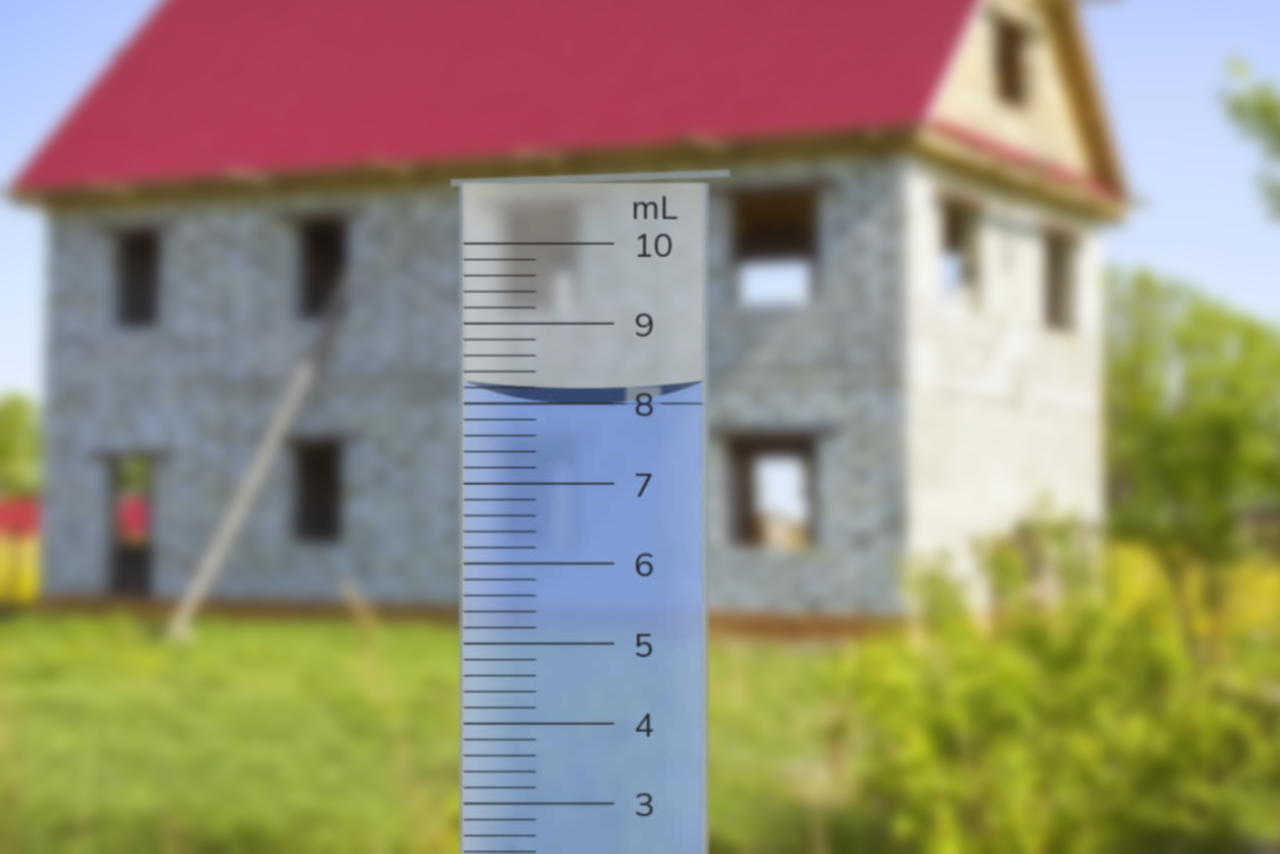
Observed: 8 mL
